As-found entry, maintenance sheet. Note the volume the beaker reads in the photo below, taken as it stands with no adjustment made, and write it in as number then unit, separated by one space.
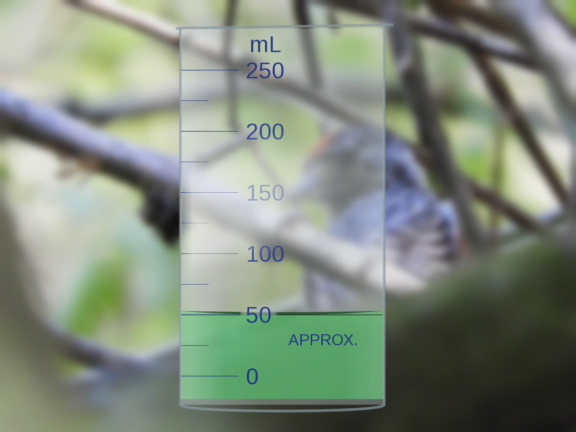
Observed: 50 mL
